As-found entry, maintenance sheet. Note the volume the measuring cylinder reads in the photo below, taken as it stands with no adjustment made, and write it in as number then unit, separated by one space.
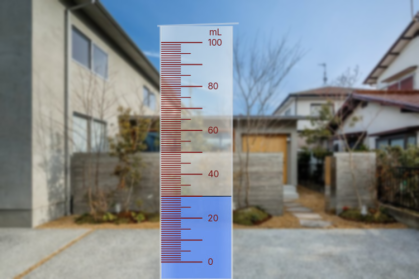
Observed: 30 mL
